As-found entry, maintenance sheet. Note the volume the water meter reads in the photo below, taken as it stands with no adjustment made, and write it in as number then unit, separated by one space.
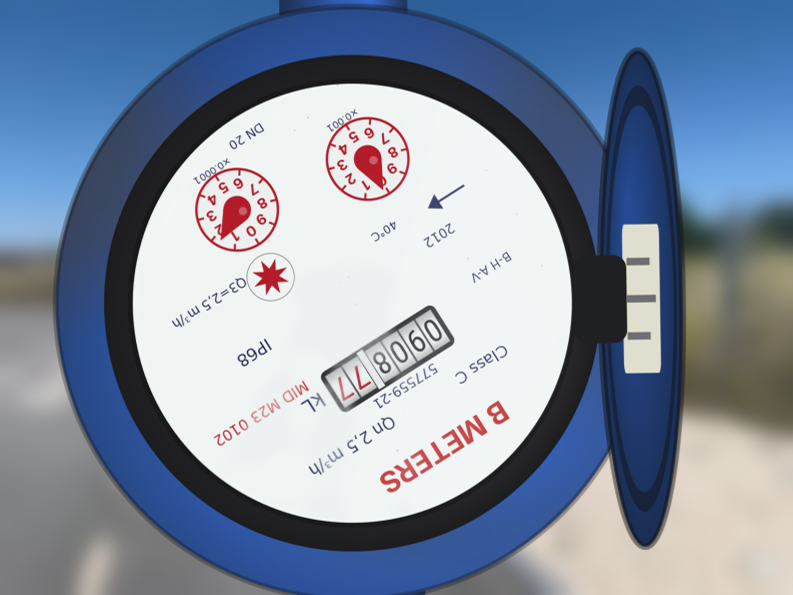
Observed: 908.7701 kL
